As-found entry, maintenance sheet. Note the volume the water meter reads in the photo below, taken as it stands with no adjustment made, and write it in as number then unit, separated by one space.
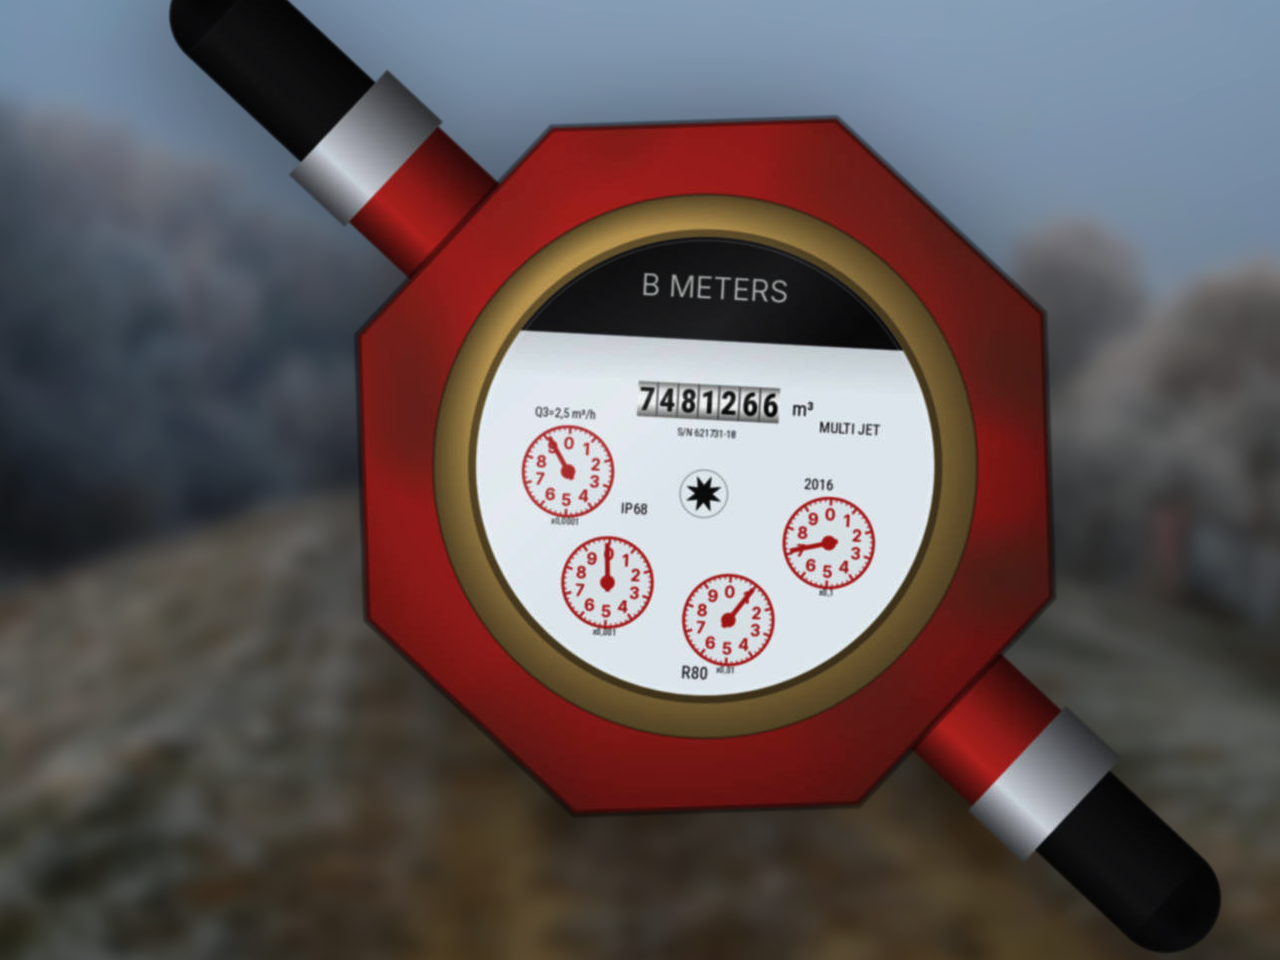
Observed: 7481266.7099 m³
